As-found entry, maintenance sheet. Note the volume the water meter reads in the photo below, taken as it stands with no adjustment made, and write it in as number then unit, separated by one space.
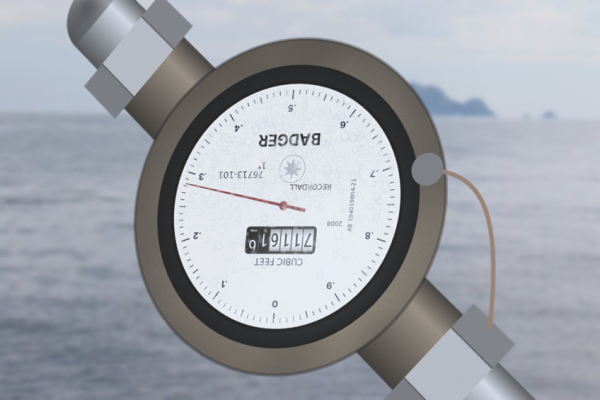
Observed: 711616.28 ft³
